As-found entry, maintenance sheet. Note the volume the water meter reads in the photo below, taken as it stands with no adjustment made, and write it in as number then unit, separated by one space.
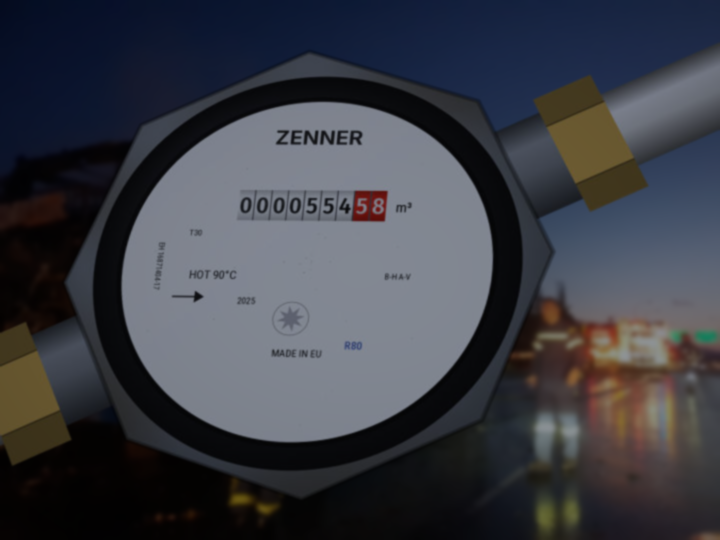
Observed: 554.58 m³
